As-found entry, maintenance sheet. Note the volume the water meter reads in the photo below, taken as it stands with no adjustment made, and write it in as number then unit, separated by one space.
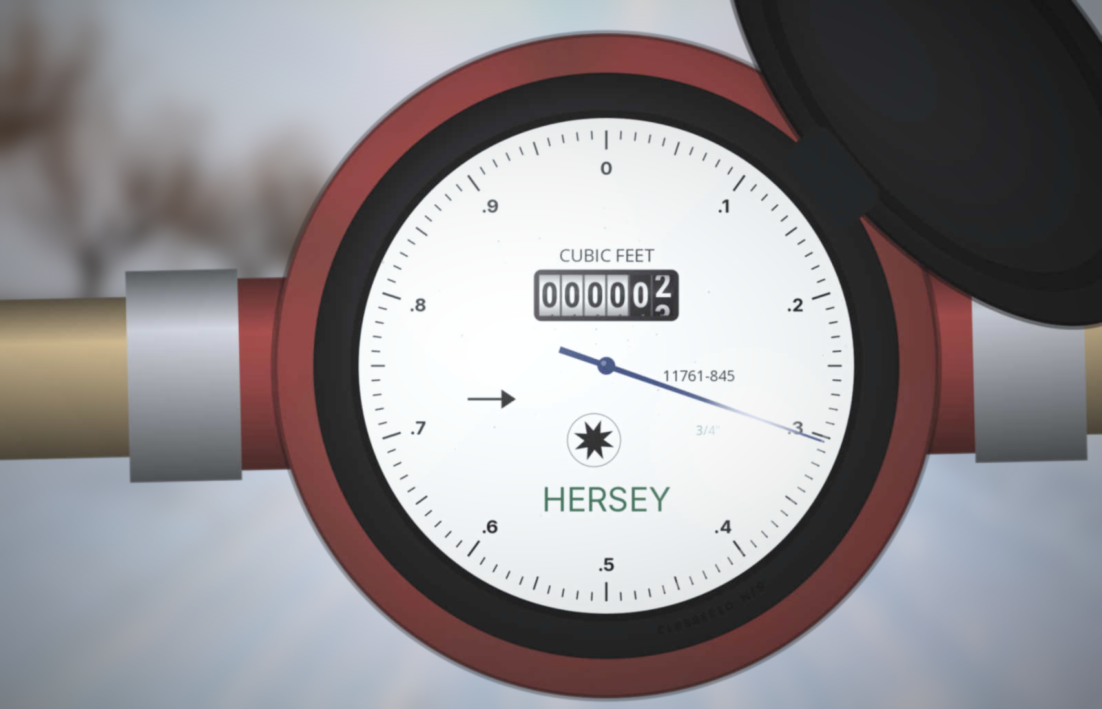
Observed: 2.30 ft³
